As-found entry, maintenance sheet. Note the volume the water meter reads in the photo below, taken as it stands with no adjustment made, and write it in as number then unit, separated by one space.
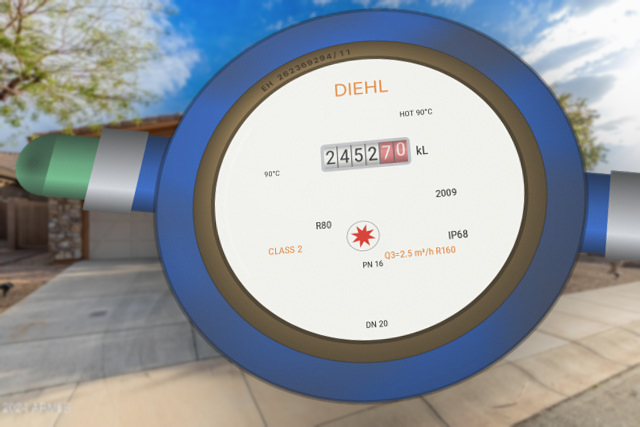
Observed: 2452.70 kL
